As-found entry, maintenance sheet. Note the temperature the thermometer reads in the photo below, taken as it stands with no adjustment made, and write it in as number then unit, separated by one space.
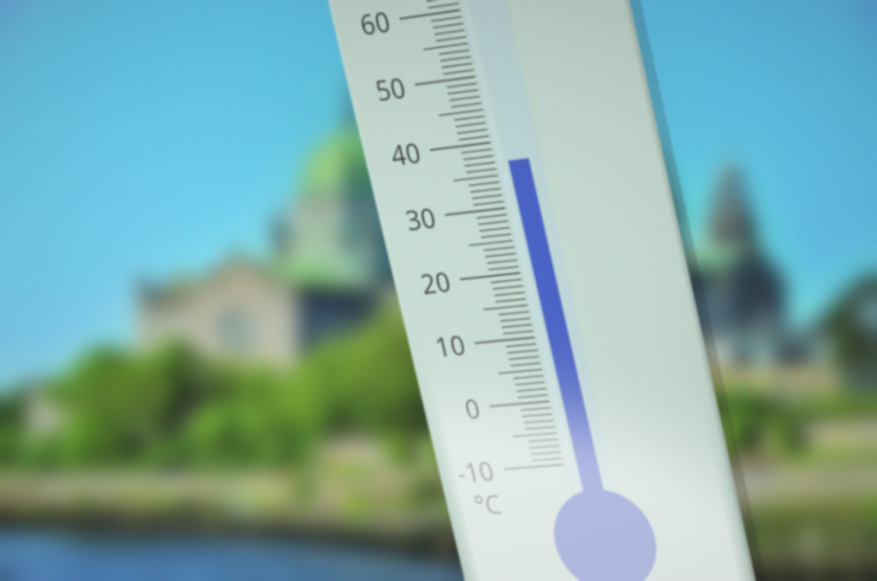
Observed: 37 °C
